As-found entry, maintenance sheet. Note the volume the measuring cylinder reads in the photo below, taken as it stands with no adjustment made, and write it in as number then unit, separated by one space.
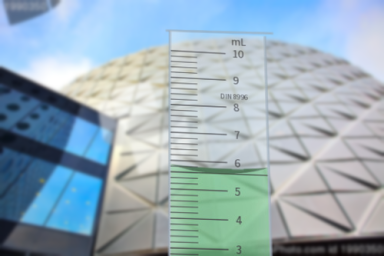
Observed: 5.6 mL
